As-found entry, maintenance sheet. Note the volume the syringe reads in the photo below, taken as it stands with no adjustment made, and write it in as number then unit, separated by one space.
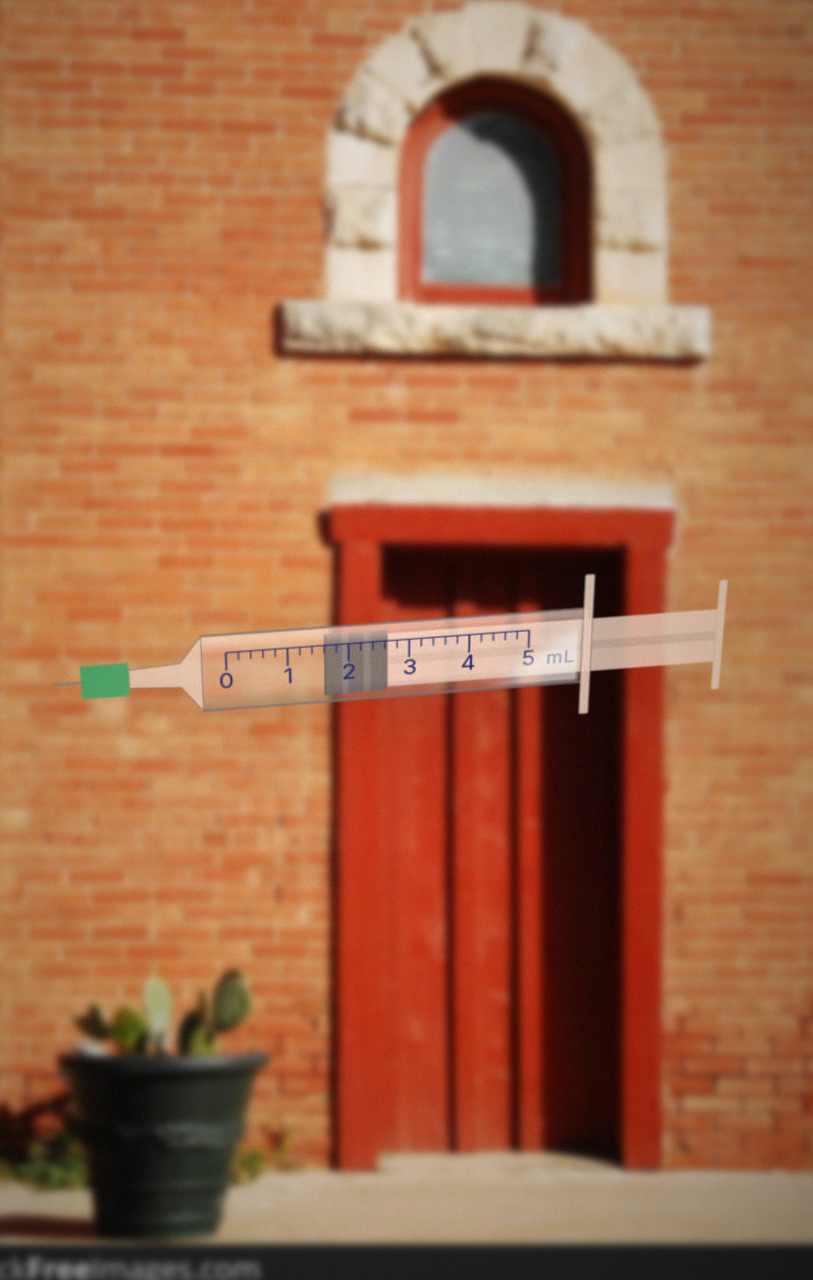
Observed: 1.6 mL
